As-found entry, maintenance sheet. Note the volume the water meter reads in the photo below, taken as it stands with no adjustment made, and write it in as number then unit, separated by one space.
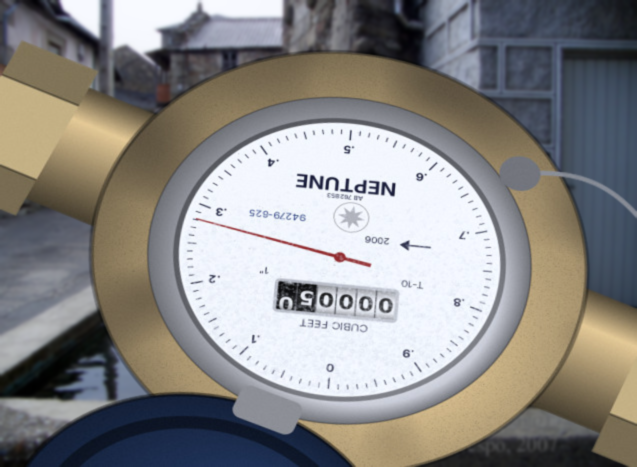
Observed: 50.28 ft³
